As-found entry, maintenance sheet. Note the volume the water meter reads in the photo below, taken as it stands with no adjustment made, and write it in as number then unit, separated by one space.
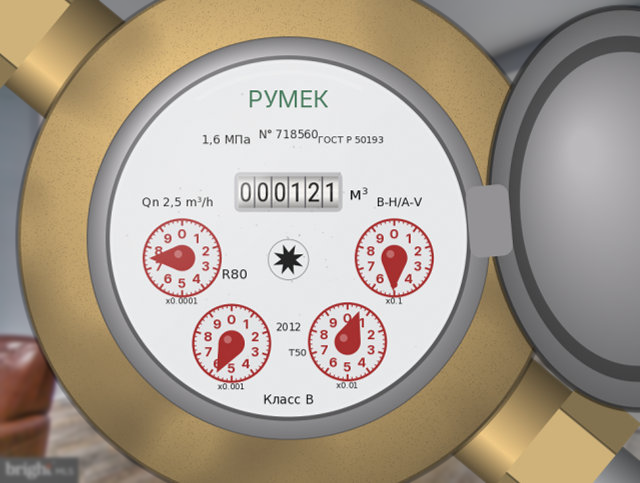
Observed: 121.5057 m³
